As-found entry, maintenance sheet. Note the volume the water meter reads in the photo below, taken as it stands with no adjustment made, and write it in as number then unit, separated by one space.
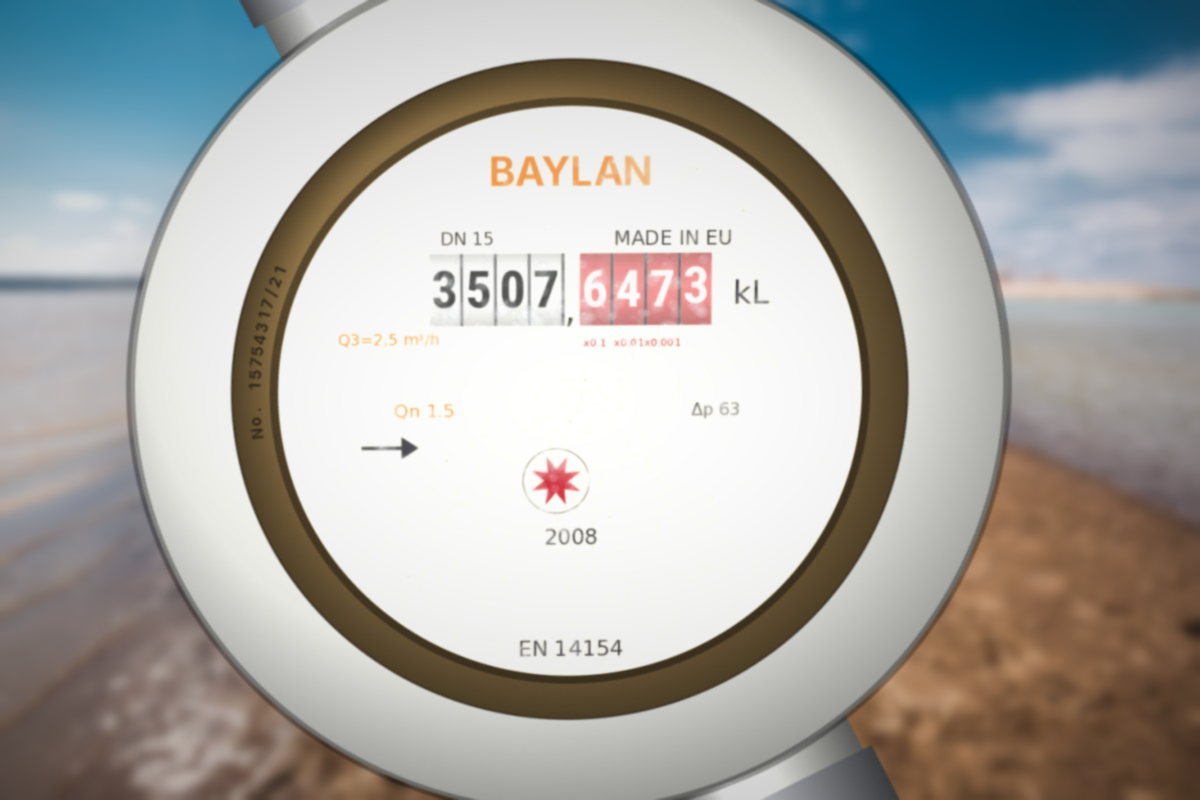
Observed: 3507.6473 kL
